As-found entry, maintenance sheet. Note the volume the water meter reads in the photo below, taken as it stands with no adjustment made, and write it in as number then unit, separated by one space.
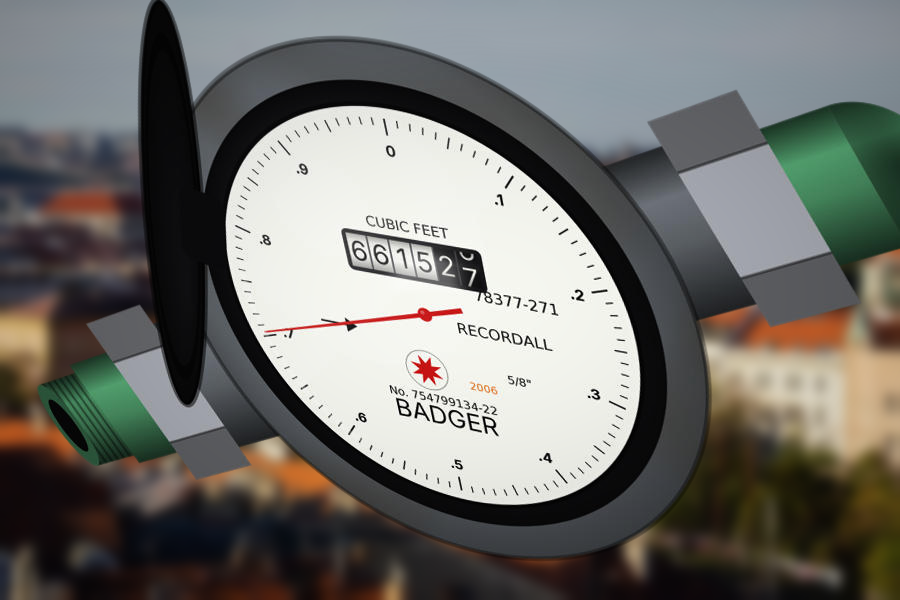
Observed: 661526.70 ft³
